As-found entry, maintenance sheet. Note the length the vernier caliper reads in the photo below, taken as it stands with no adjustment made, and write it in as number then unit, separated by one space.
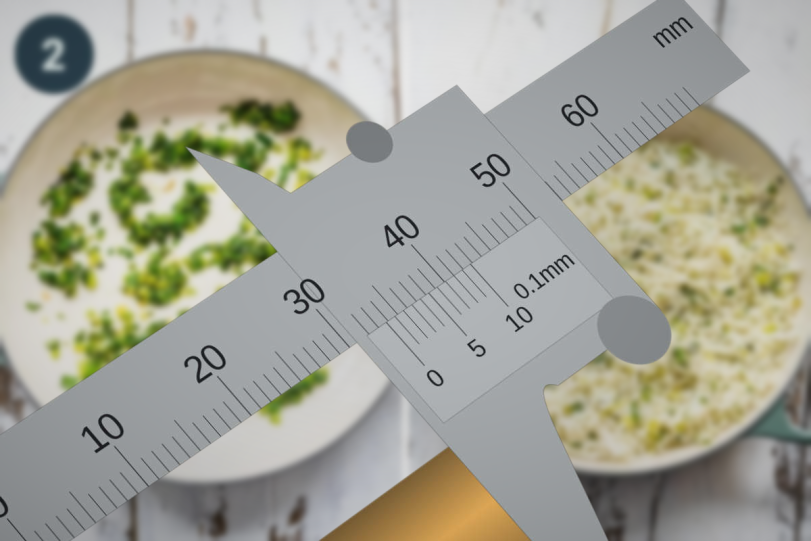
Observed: 33.8 mm
